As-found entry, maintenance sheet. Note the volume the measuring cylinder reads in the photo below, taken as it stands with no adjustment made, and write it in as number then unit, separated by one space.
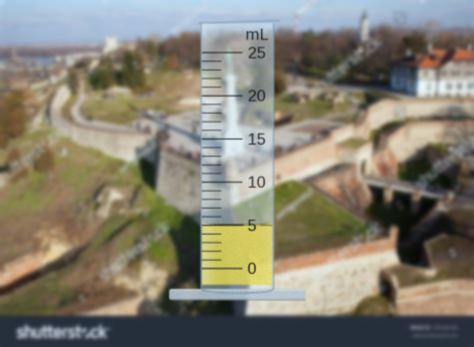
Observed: 5 mL
